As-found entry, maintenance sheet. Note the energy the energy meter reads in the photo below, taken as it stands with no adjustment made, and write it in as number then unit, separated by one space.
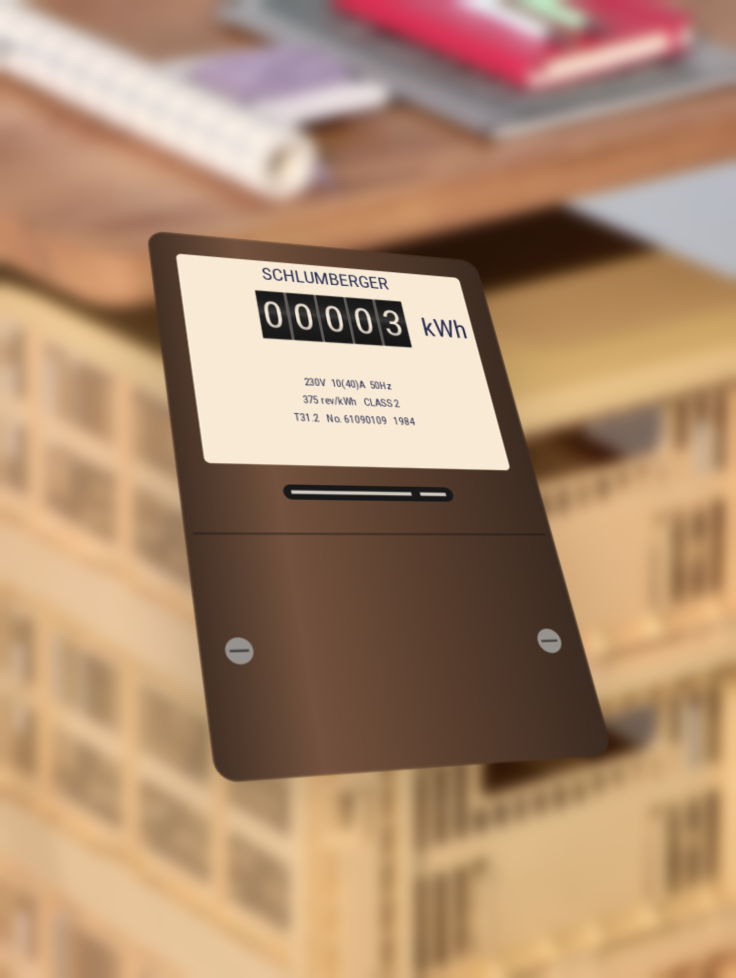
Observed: 3 kWh
